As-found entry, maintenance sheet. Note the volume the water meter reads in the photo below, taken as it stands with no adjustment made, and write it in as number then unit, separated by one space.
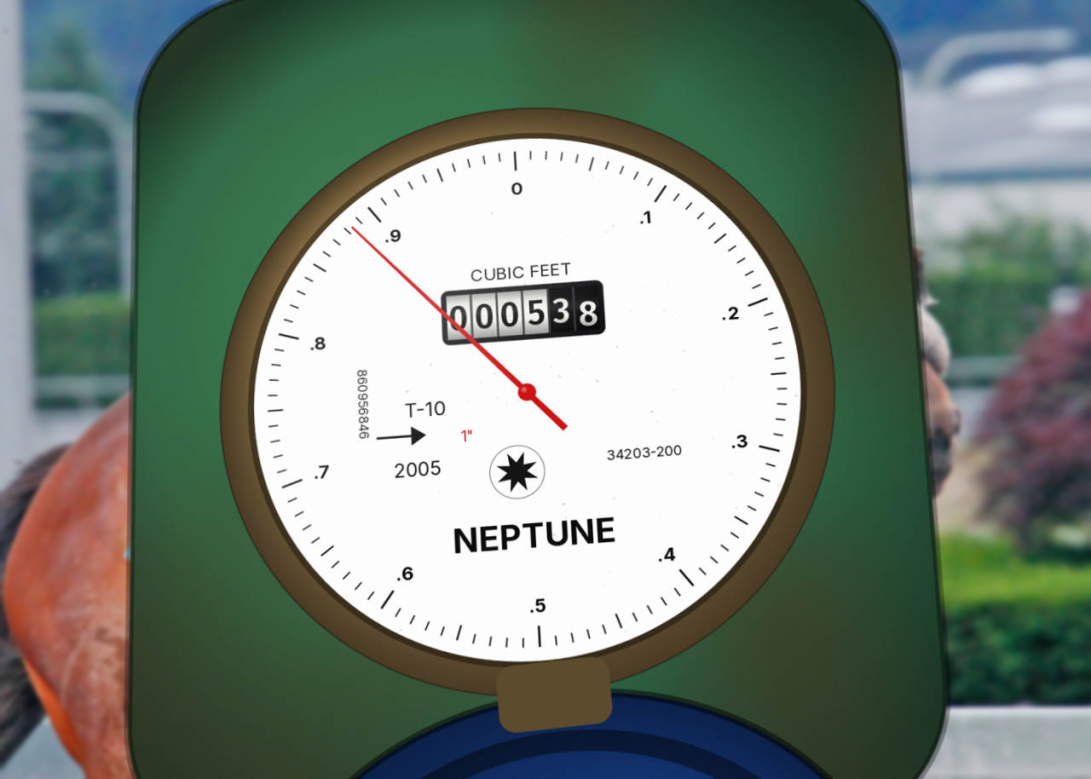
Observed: 537.88 ft³
